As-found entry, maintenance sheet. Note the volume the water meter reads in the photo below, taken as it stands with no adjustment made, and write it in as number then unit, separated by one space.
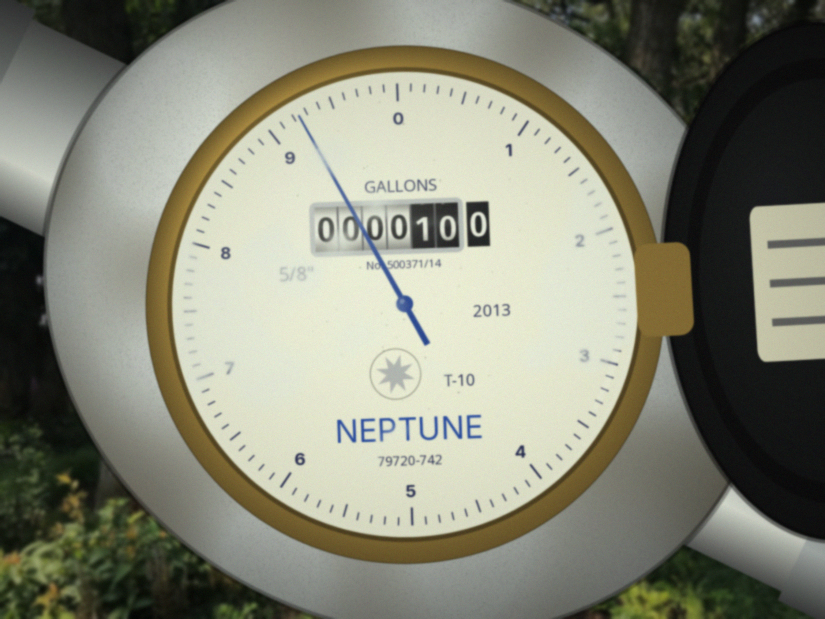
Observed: 99.2 gal
